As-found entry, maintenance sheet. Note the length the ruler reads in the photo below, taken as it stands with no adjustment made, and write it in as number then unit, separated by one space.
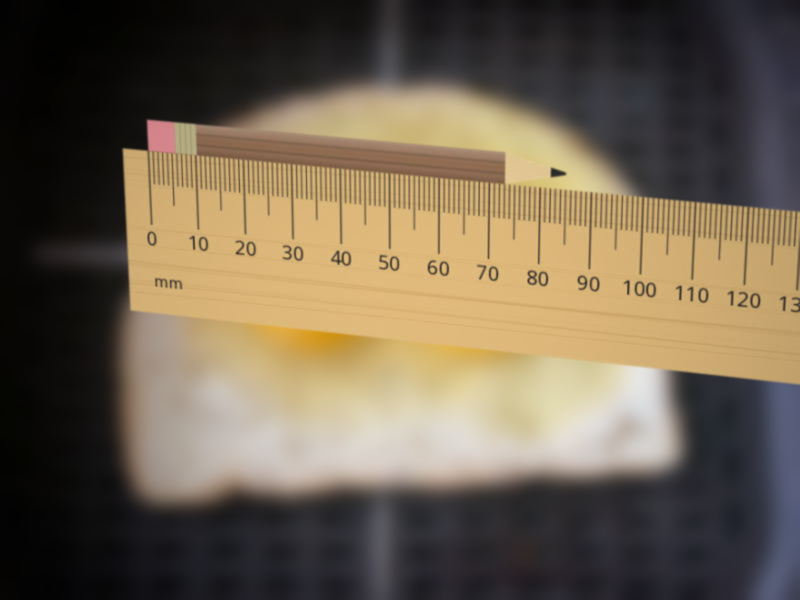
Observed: 85 mm
